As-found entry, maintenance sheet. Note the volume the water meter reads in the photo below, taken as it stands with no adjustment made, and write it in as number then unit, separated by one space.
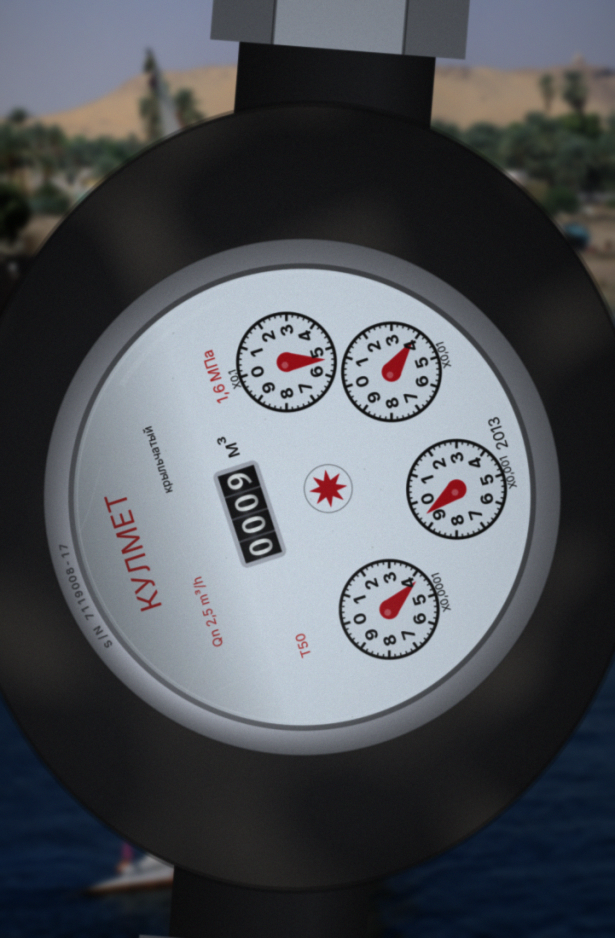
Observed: 9.5394 m³
